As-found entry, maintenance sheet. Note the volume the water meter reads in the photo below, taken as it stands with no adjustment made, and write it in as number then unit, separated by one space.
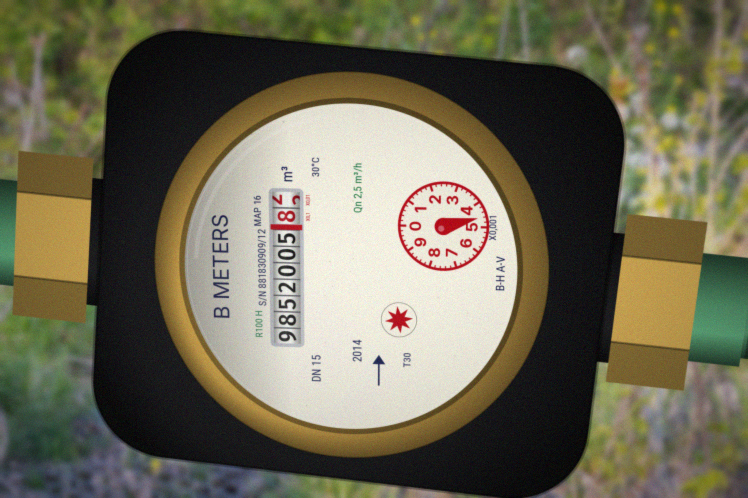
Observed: 9852005.824 m³
